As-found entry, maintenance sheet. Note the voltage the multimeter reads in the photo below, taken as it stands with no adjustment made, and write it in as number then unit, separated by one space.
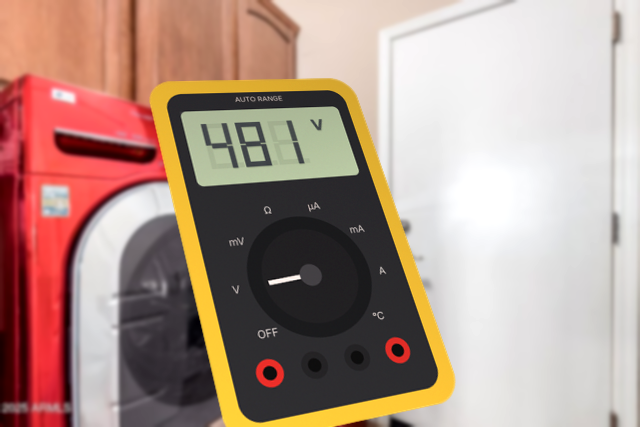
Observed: 481 V
